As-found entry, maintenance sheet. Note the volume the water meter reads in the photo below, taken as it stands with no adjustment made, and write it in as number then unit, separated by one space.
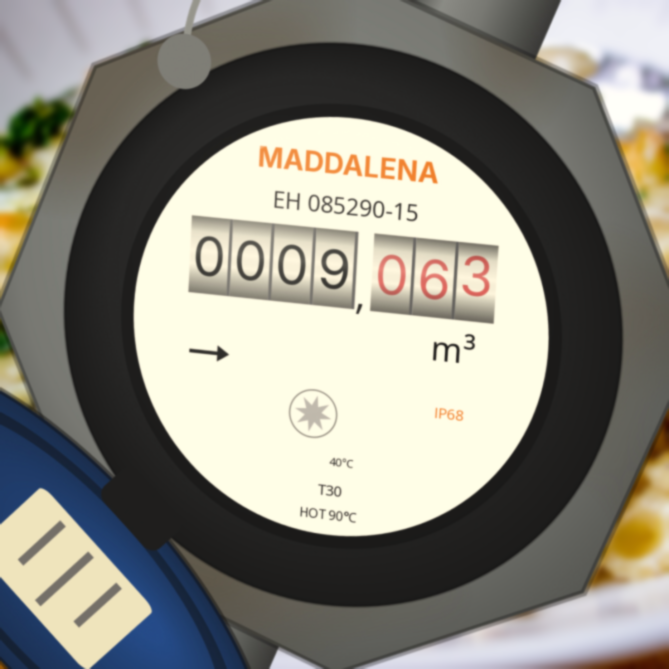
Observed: 9.063 m³
